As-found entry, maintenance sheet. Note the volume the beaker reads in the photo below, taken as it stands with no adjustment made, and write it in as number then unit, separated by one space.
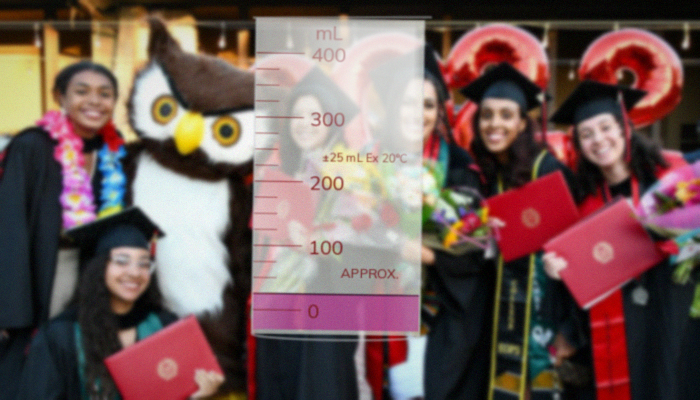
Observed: 25 mL
